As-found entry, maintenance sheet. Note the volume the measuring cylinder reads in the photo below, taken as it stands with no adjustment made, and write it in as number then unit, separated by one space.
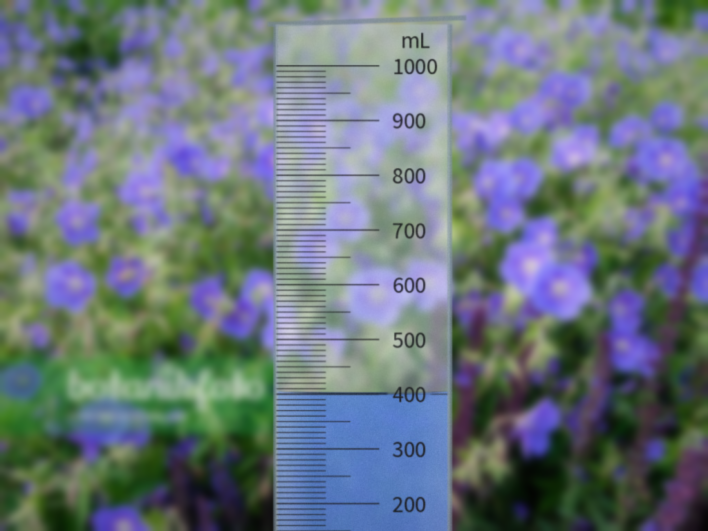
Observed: 400 mL
